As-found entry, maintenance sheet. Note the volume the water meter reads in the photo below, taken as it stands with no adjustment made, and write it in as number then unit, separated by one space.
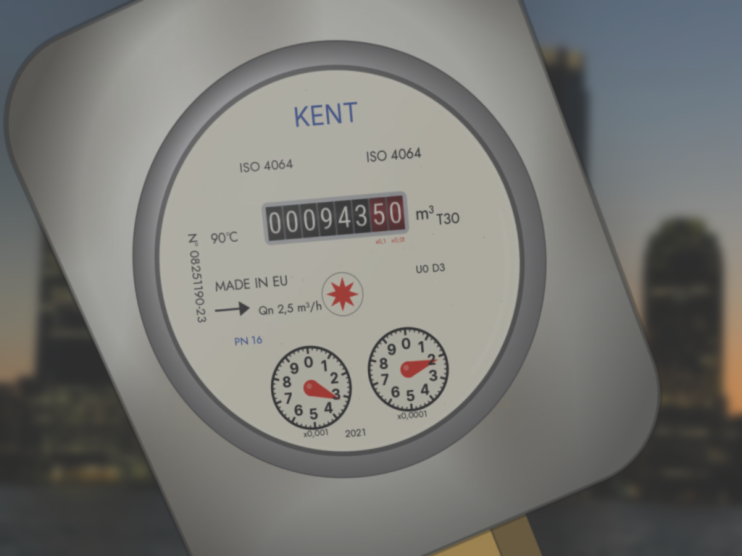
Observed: 943.5032 m³
